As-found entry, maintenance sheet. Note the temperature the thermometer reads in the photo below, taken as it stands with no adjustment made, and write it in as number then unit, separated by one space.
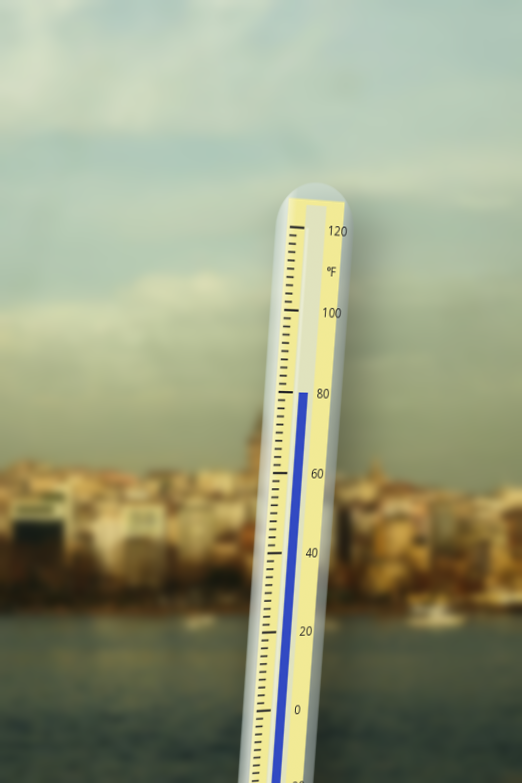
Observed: 80 °F
